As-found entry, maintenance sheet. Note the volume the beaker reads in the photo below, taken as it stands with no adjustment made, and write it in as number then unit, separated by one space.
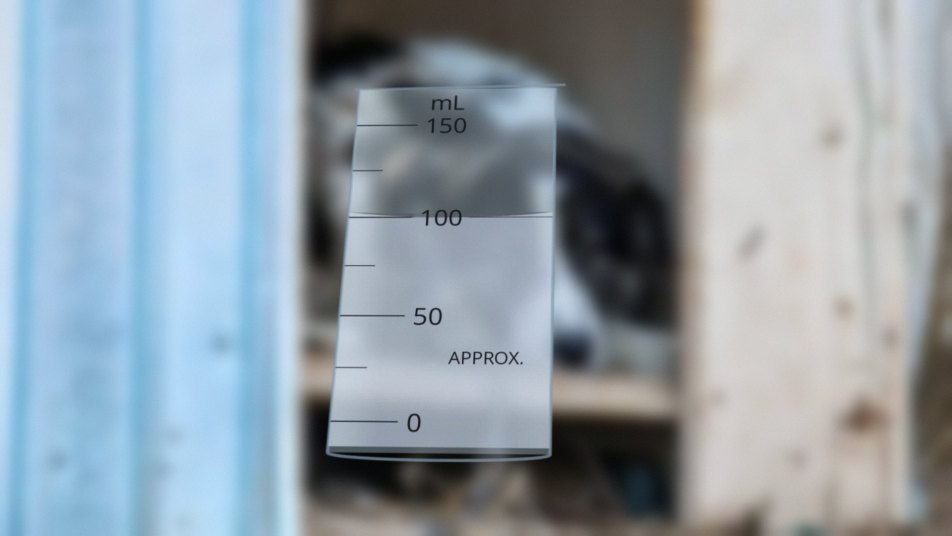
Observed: 100 mL
